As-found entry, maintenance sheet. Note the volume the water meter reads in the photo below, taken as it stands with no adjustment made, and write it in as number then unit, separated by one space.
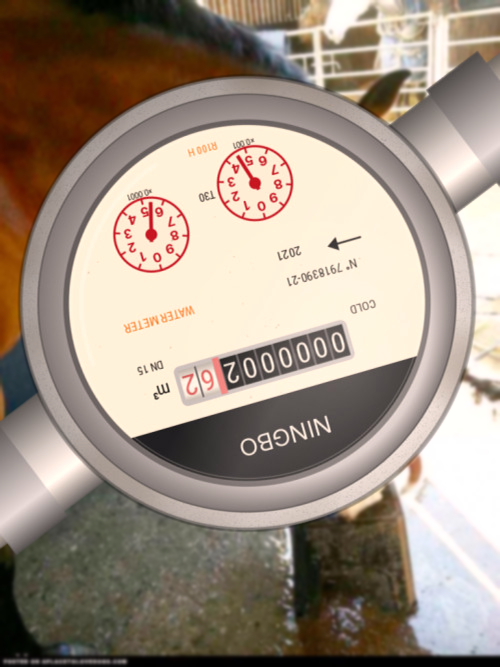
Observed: 2.6245 m³
